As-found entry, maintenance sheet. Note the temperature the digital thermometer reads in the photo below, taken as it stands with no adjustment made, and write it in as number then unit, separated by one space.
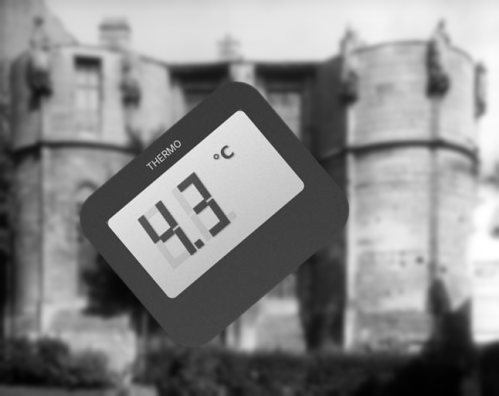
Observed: 4.3 °C
